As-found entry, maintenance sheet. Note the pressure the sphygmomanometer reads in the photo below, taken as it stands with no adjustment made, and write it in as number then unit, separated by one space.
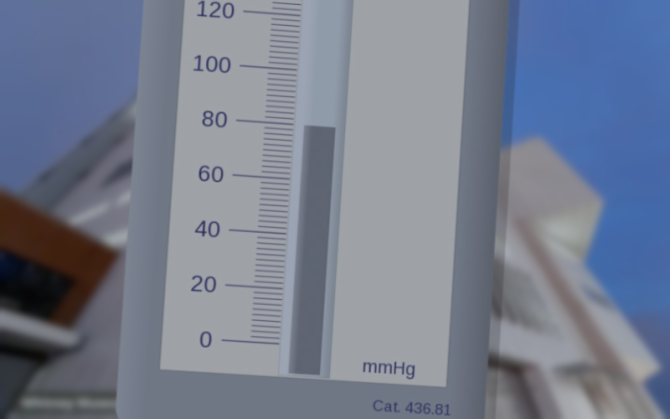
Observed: 80 mmHg
